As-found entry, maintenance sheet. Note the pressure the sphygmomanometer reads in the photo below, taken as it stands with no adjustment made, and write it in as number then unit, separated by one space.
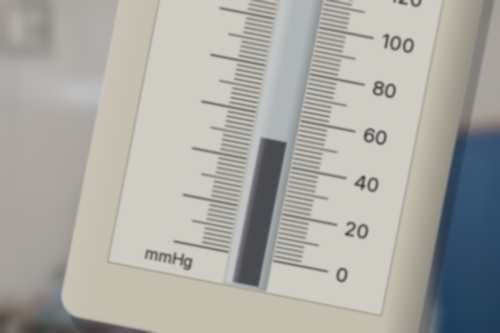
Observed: 50 mmHg
